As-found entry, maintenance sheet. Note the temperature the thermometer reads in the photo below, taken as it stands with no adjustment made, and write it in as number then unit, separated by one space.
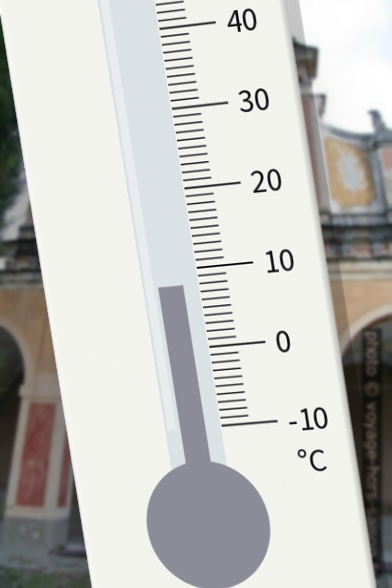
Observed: 8 °C
